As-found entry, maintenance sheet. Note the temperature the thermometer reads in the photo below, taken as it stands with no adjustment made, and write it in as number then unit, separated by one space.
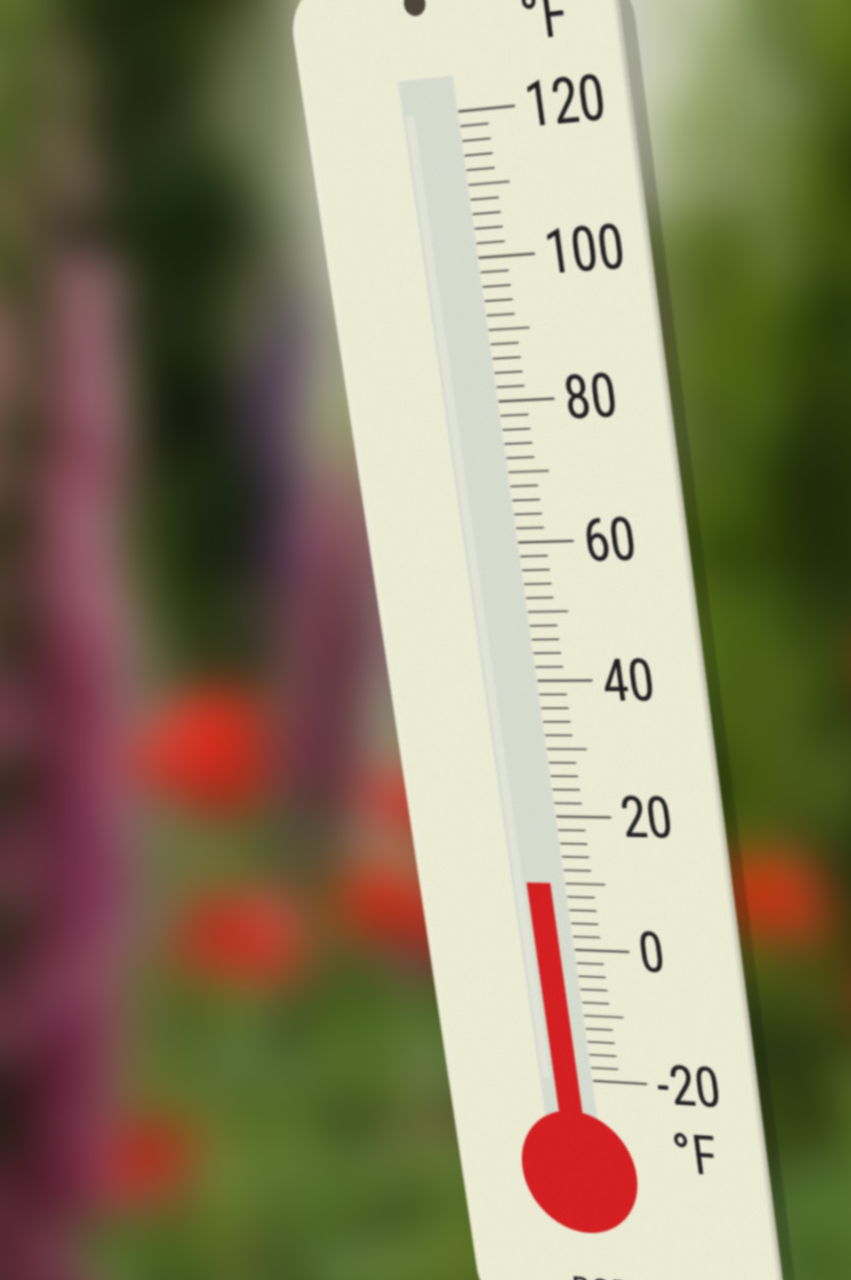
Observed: 10 °F
